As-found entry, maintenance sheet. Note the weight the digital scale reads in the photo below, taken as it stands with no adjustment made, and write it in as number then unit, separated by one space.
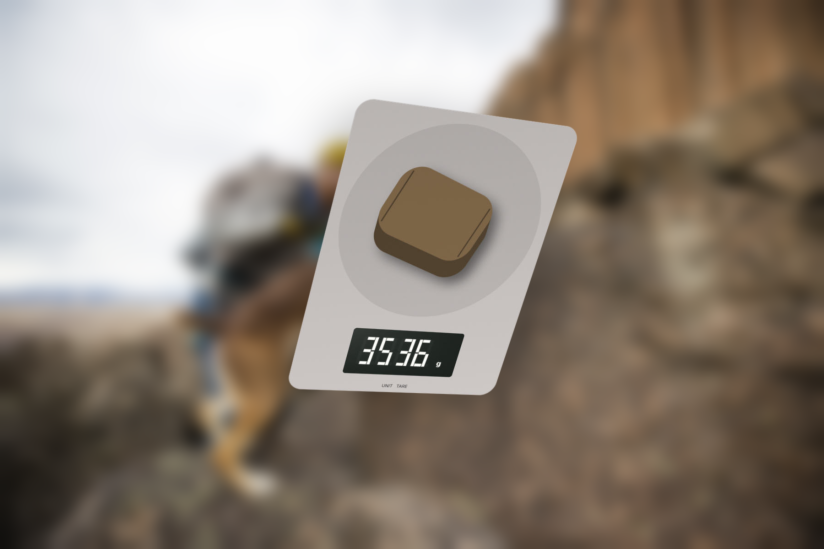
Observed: 3536 g
